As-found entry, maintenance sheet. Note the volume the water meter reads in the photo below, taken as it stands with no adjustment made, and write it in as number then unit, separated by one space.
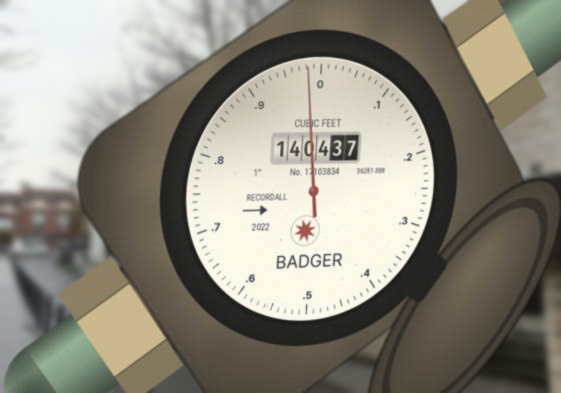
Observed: 140436.98 ft³
